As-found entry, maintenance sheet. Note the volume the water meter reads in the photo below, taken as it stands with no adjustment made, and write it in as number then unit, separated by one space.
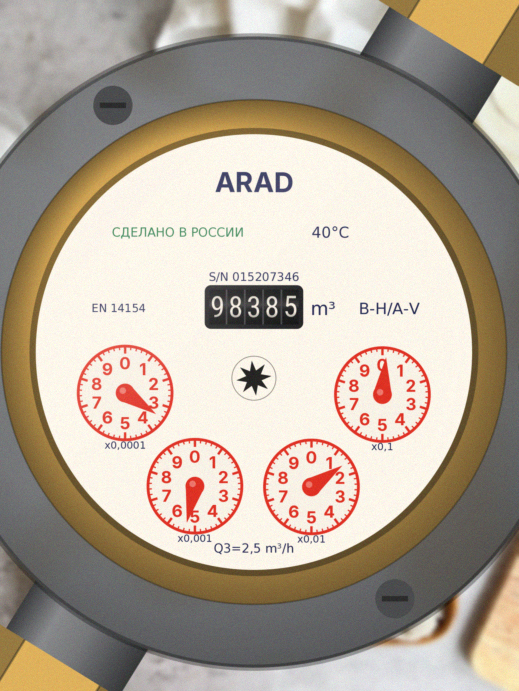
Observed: 98385.0153 m³
